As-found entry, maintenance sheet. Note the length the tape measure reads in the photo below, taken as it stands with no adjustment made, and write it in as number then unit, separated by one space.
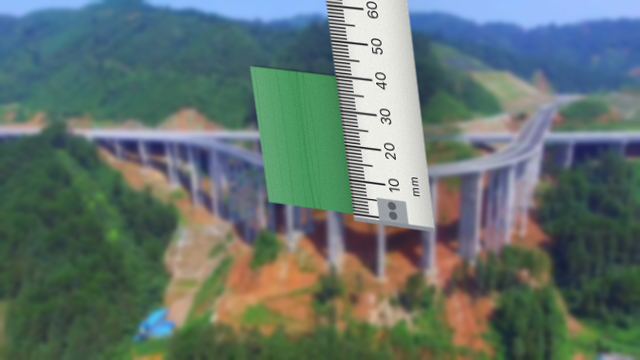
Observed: 40 mm
